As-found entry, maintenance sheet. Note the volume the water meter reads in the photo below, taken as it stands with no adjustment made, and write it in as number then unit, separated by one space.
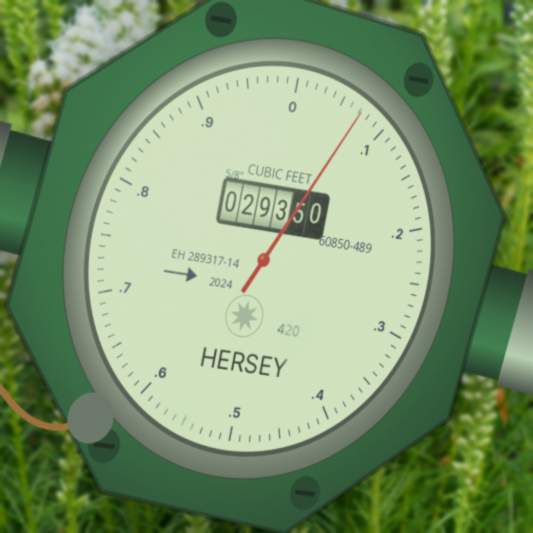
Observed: 29350.07 ft³
